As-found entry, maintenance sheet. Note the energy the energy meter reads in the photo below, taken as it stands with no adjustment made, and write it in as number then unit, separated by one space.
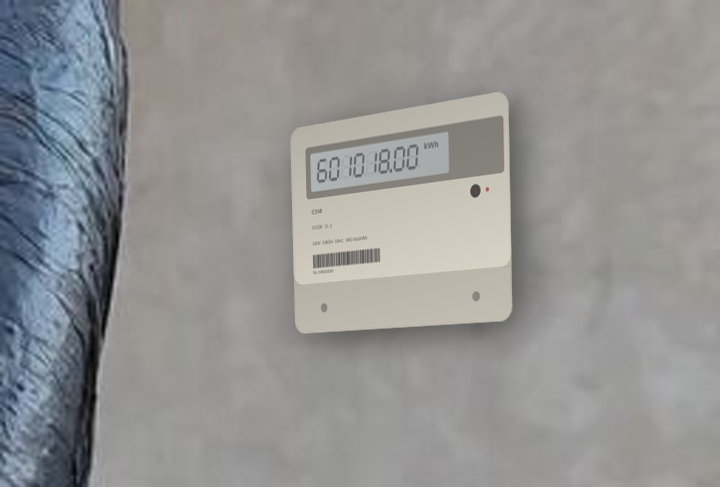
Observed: 601018.00 kWh
